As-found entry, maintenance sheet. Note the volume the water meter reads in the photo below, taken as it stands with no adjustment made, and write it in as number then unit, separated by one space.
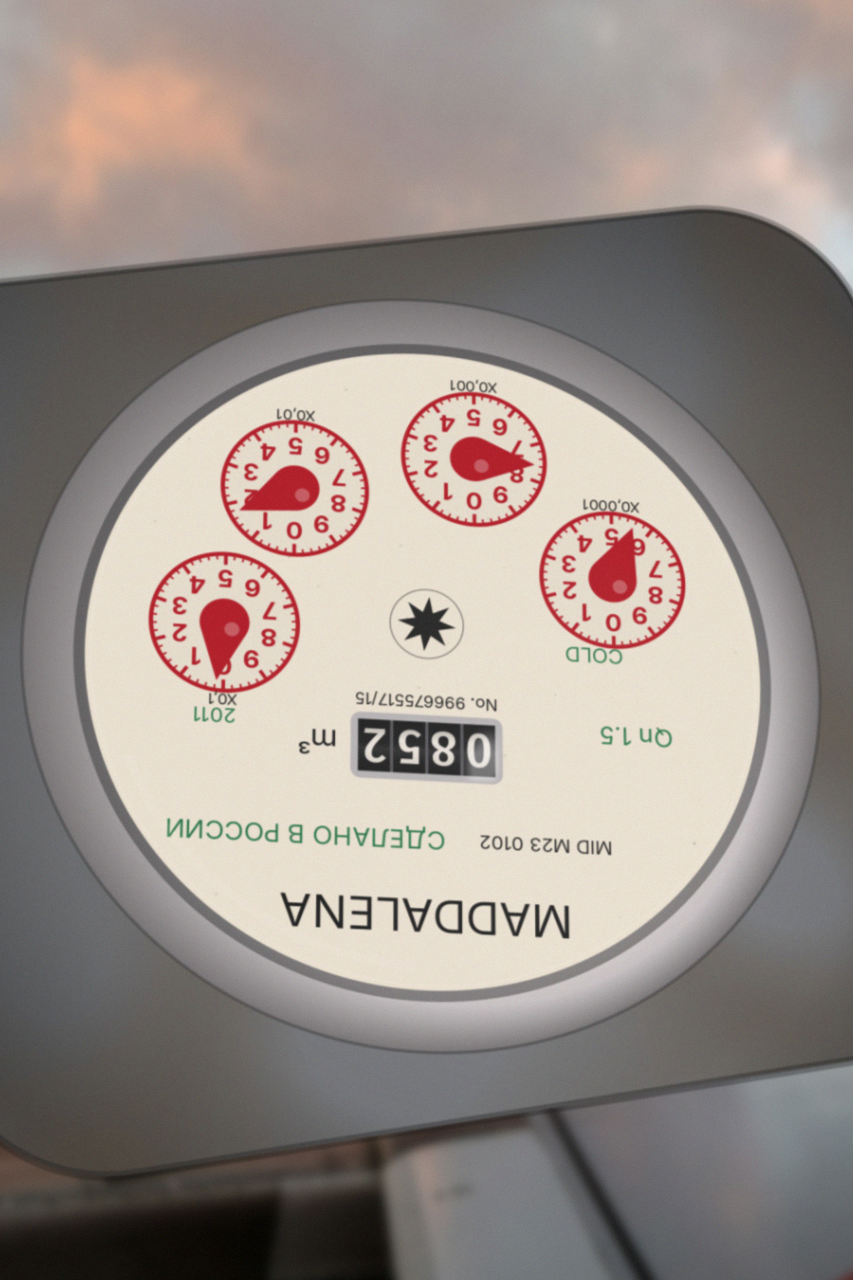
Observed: 852.0175 m³
